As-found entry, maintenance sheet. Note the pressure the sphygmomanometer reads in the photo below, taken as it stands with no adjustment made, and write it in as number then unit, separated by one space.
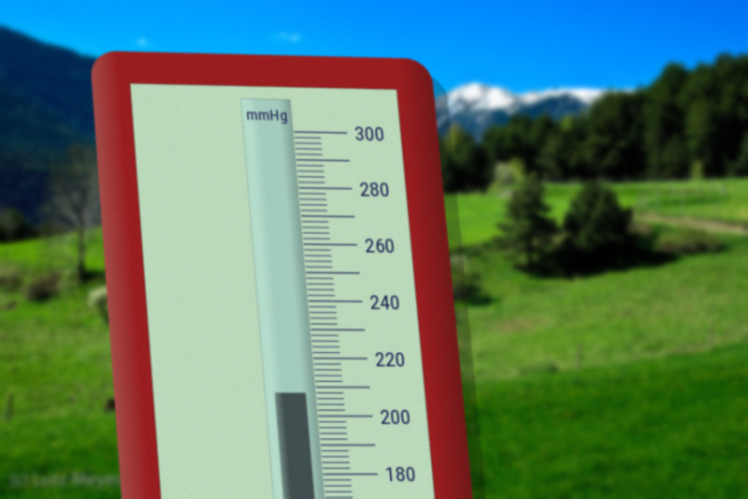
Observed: 208 mmHg
